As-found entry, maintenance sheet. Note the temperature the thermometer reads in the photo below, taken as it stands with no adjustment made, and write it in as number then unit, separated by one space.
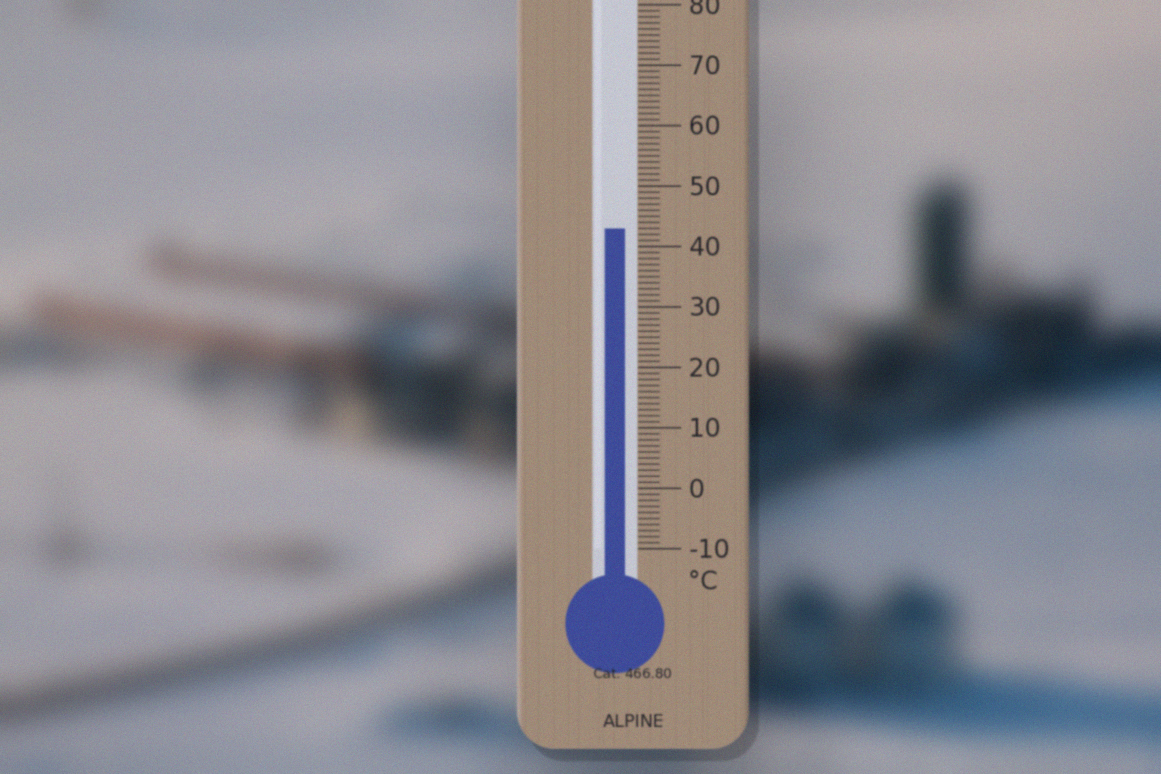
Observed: 43 °C
